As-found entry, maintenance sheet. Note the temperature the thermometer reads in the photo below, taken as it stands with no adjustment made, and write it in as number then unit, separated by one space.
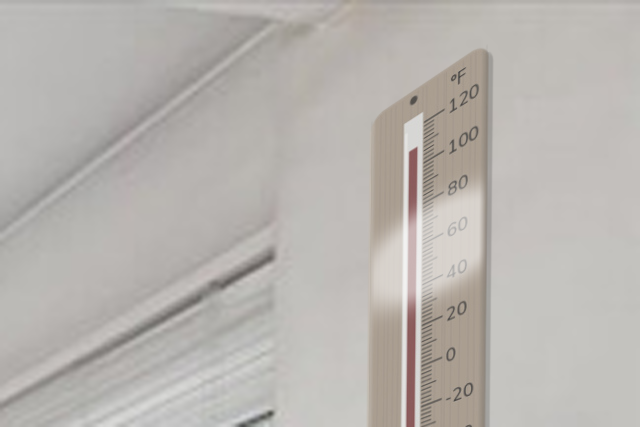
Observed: 110 °F
